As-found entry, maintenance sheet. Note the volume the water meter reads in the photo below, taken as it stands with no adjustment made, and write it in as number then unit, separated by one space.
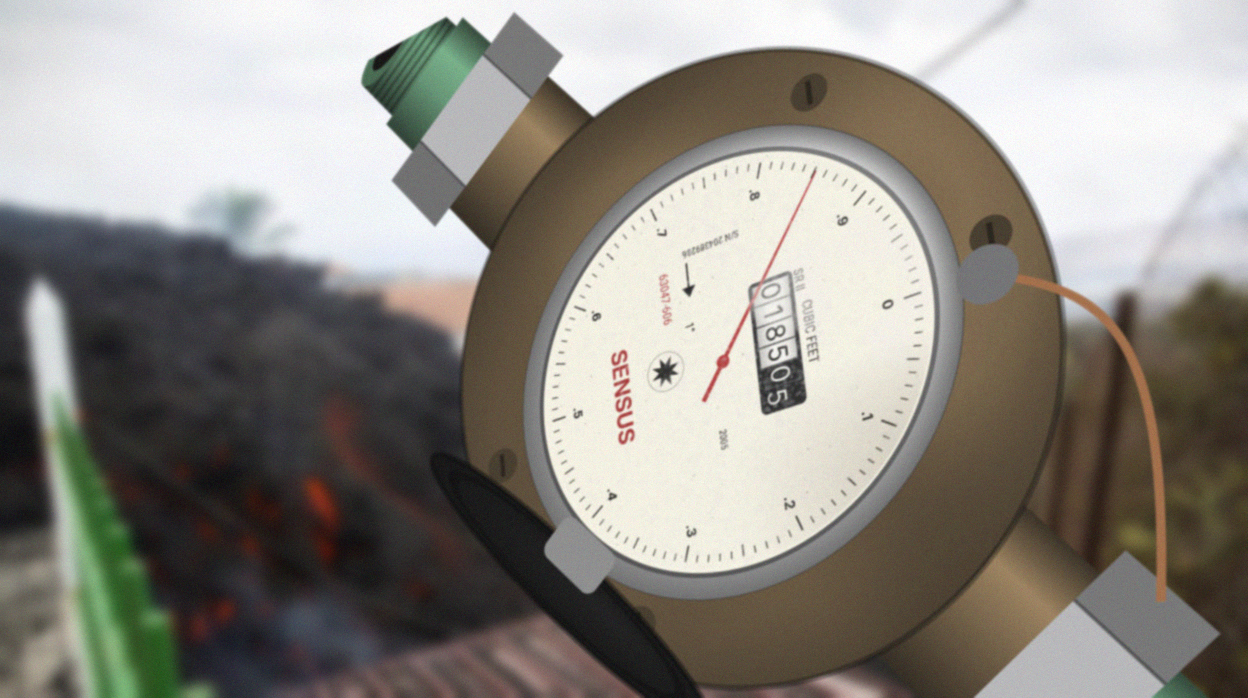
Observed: 18504.85 ft³
